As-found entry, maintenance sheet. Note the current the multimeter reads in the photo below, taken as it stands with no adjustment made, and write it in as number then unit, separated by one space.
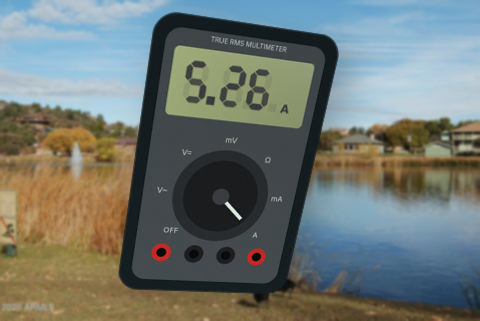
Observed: 5.26 A
